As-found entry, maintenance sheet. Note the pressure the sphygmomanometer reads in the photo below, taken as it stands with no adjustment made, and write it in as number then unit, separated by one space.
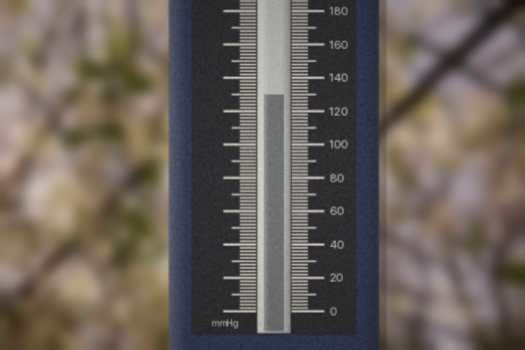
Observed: 130 mmHg
